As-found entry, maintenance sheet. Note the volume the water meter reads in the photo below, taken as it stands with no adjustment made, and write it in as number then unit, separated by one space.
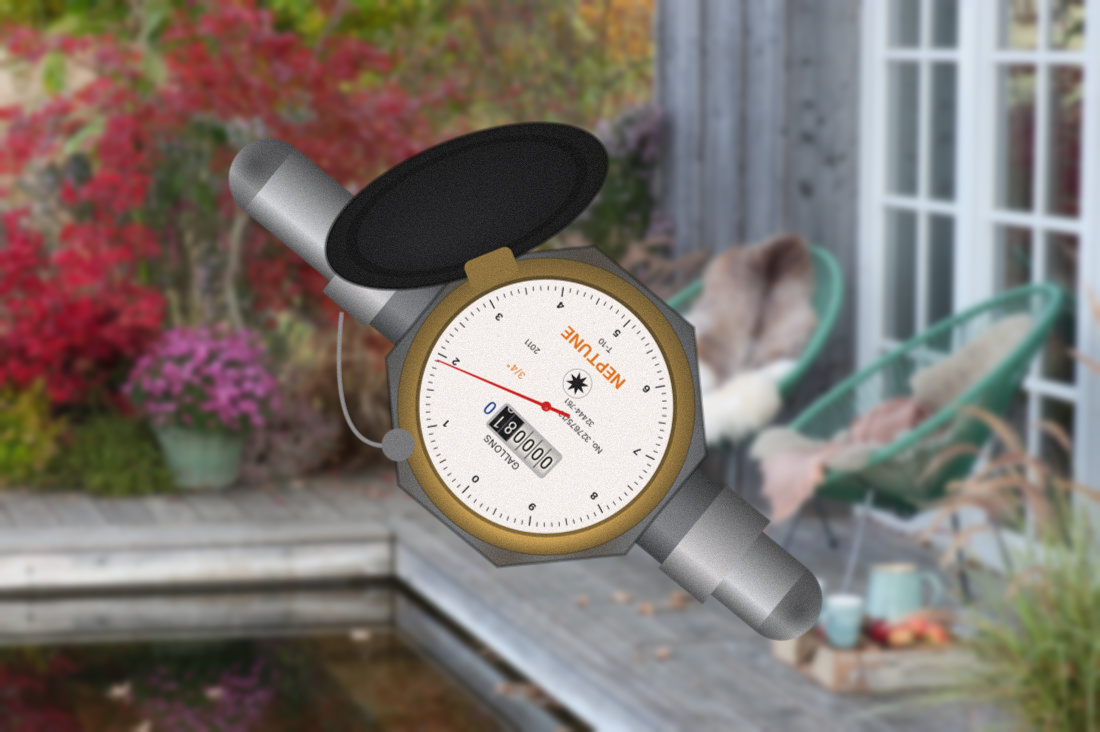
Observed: 811.9 gal
